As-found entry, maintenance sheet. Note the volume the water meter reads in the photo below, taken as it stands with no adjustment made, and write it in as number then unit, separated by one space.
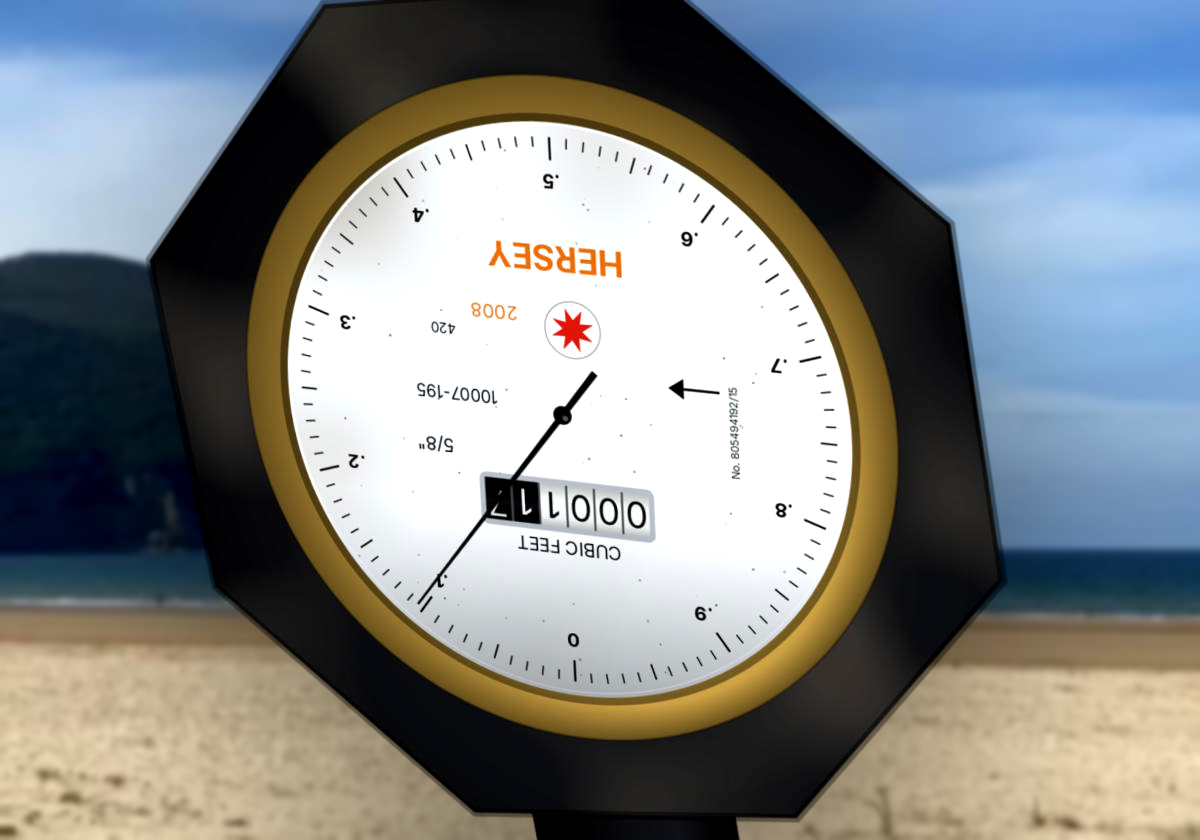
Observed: 117.10 ft³
